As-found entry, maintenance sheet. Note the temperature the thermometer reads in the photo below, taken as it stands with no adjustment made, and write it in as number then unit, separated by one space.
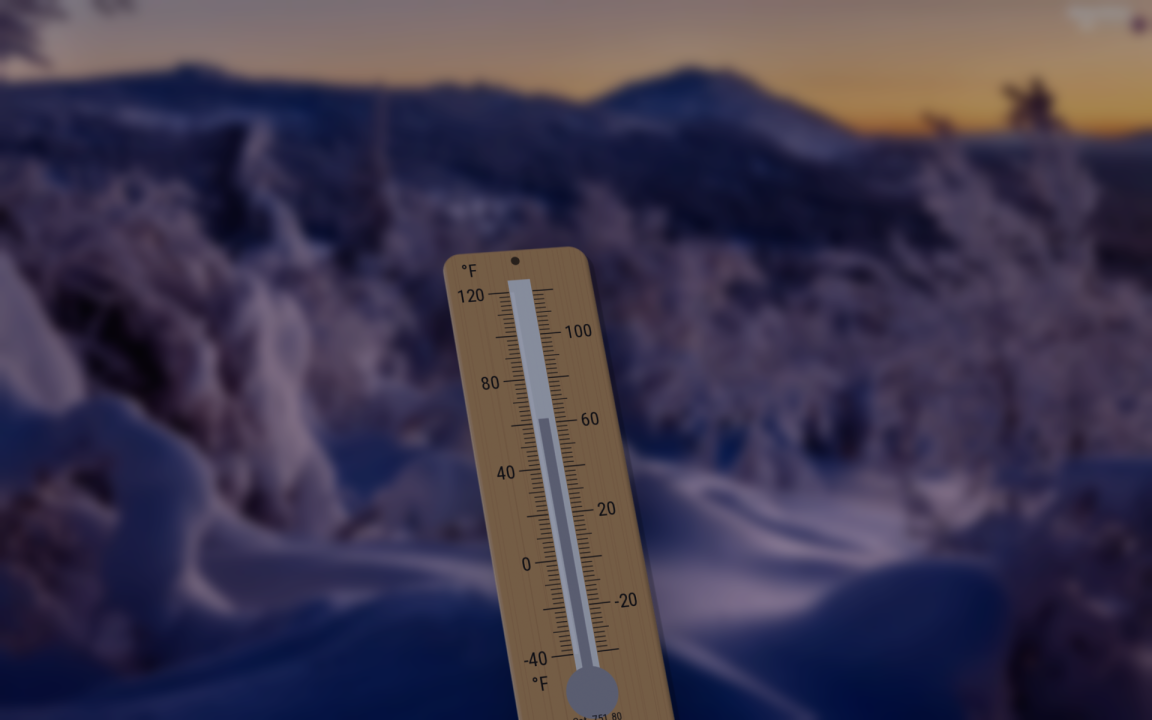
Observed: 62 °F
